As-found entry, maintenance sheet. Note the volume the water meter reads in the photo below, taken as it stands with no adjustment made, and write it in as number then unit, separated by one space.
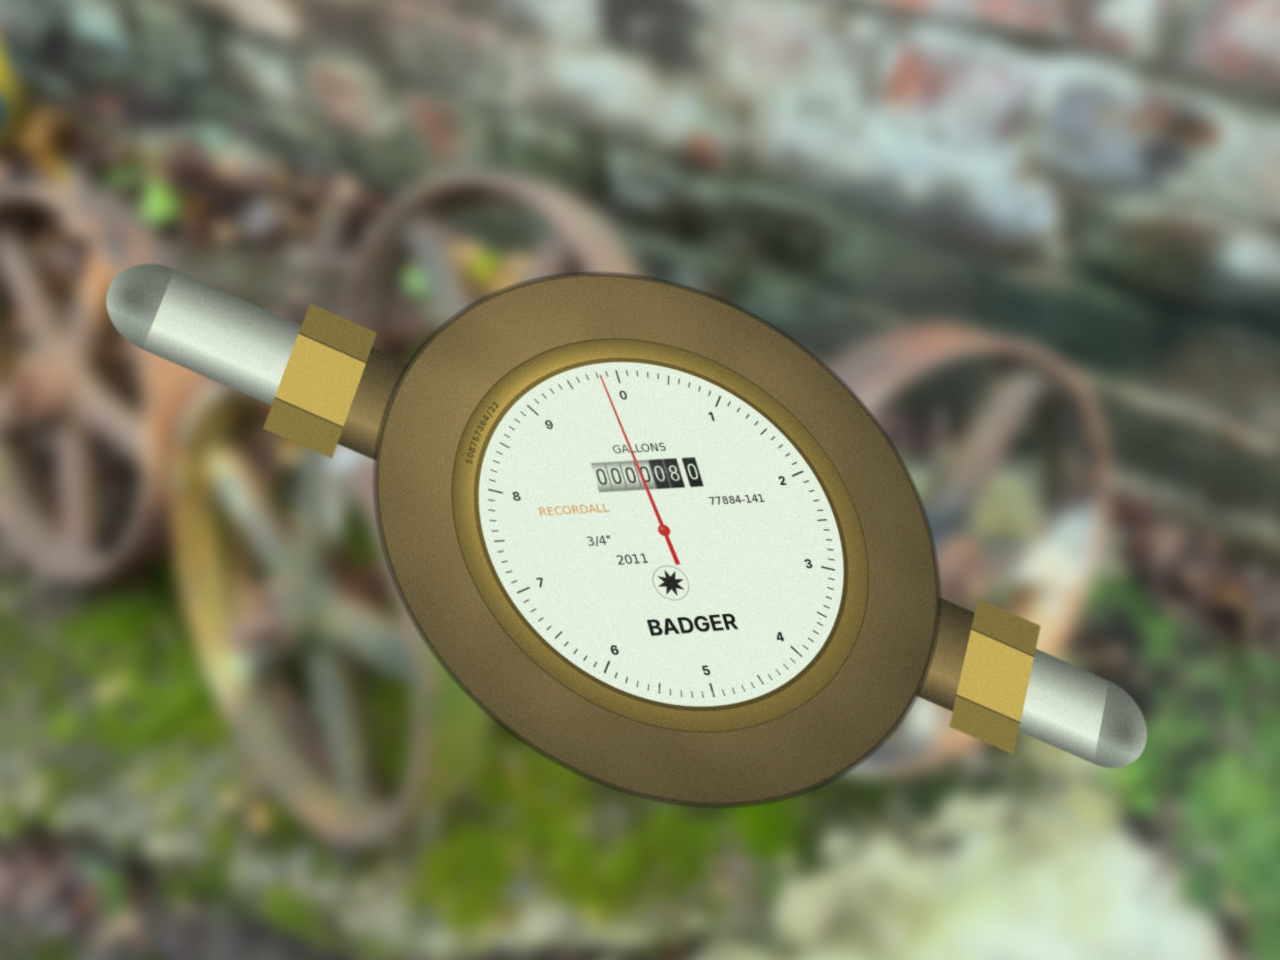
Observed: 79.8 gal
